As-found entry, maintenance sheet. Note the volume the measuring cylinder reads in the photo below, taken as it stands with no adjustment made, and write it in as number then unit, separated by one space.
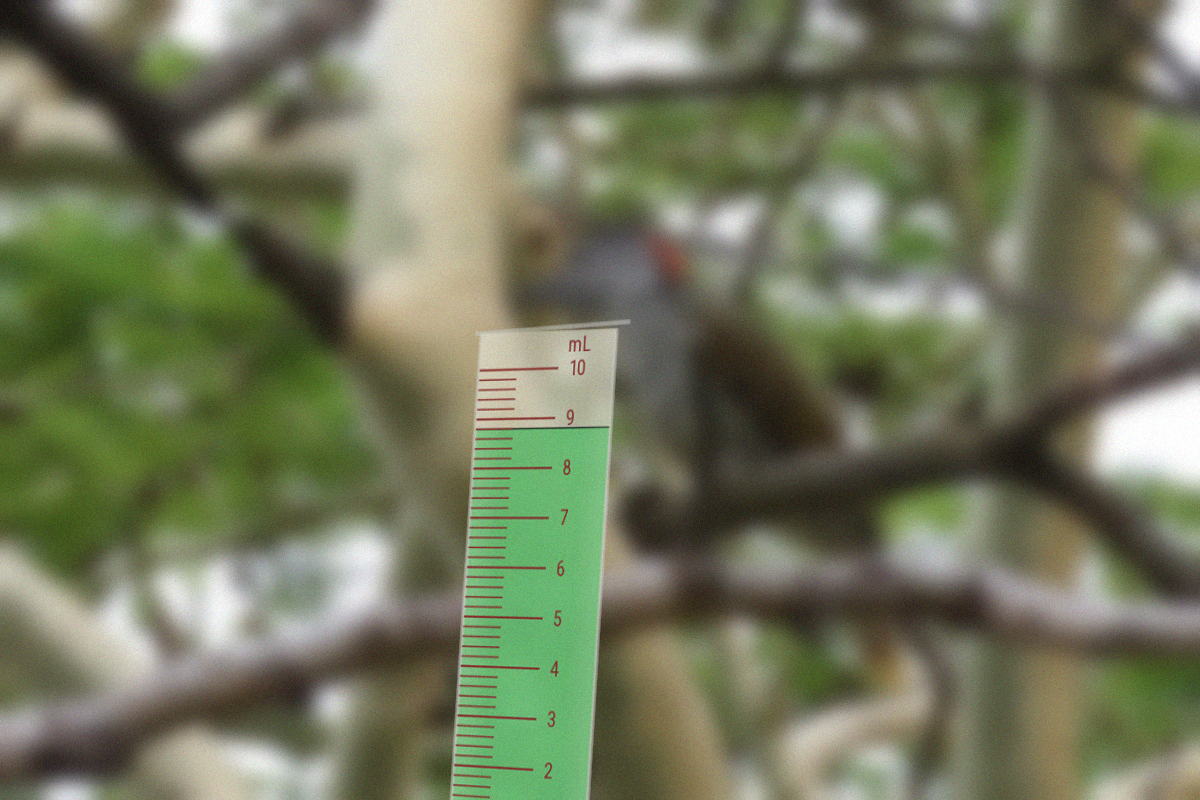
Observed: 8.8 mL
